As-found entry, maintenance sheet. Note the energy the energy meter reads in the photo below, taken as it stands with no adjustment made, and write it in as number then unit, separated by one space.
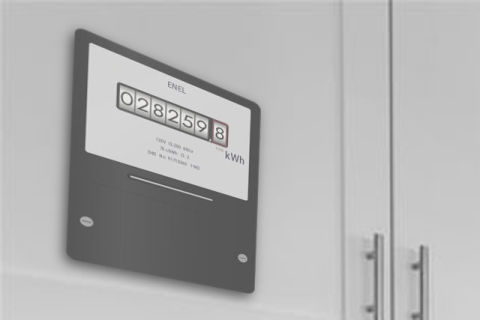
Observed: 28259.8 kWh
